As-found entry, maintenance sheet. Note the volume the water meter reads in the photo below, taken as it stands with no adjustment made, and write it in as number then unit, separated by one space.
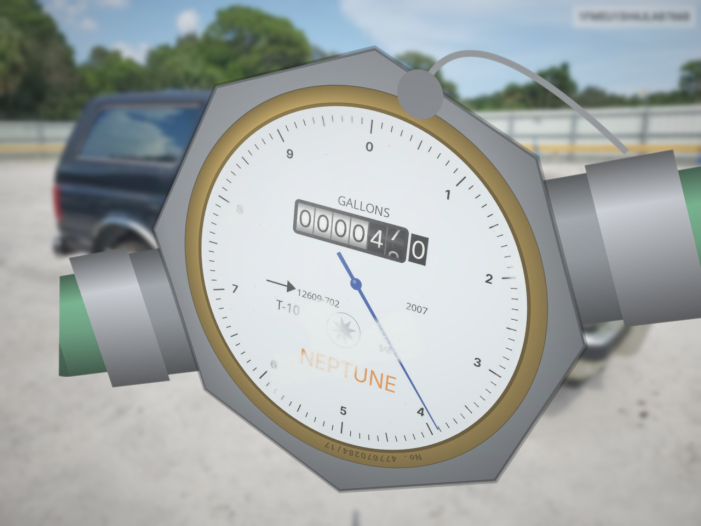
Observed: 473.9 gal
